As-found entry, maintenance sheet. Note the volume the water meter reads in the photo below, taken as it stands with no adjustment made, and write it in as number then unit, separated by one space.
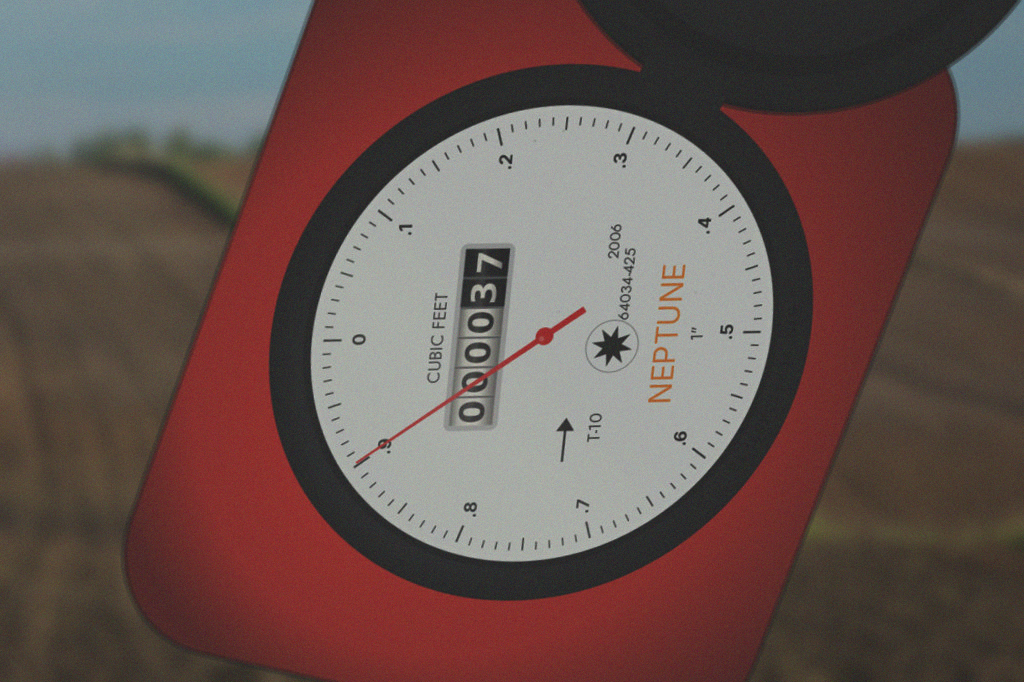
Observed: 36.90 ft³
